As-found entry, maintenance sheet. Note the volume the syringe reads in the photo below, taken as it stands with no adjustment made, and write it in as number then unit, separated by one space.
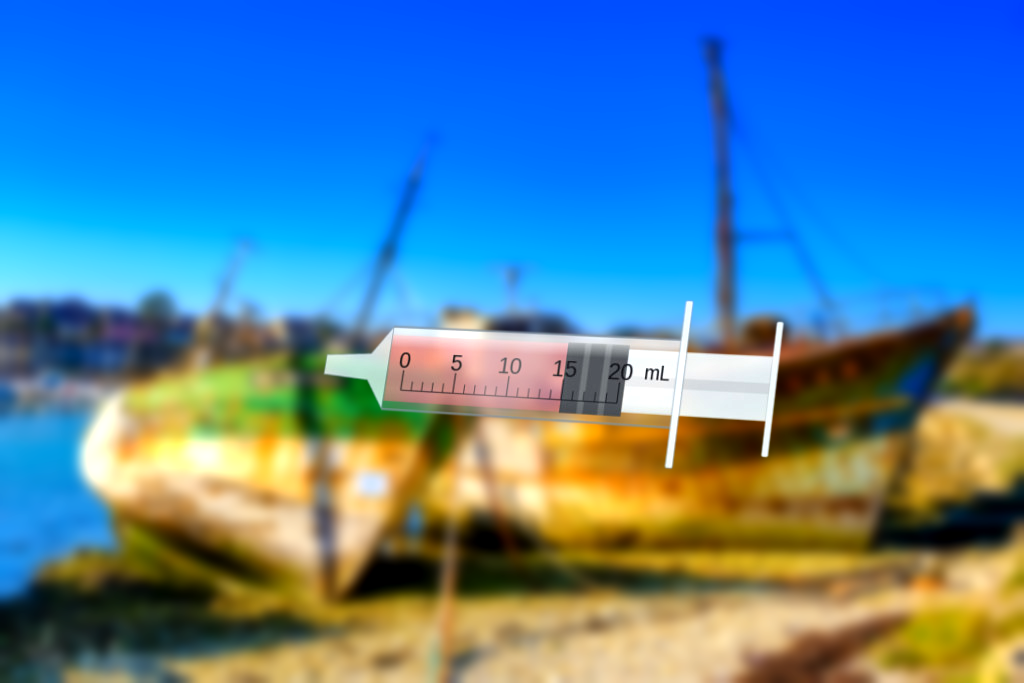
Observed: 15 mL
